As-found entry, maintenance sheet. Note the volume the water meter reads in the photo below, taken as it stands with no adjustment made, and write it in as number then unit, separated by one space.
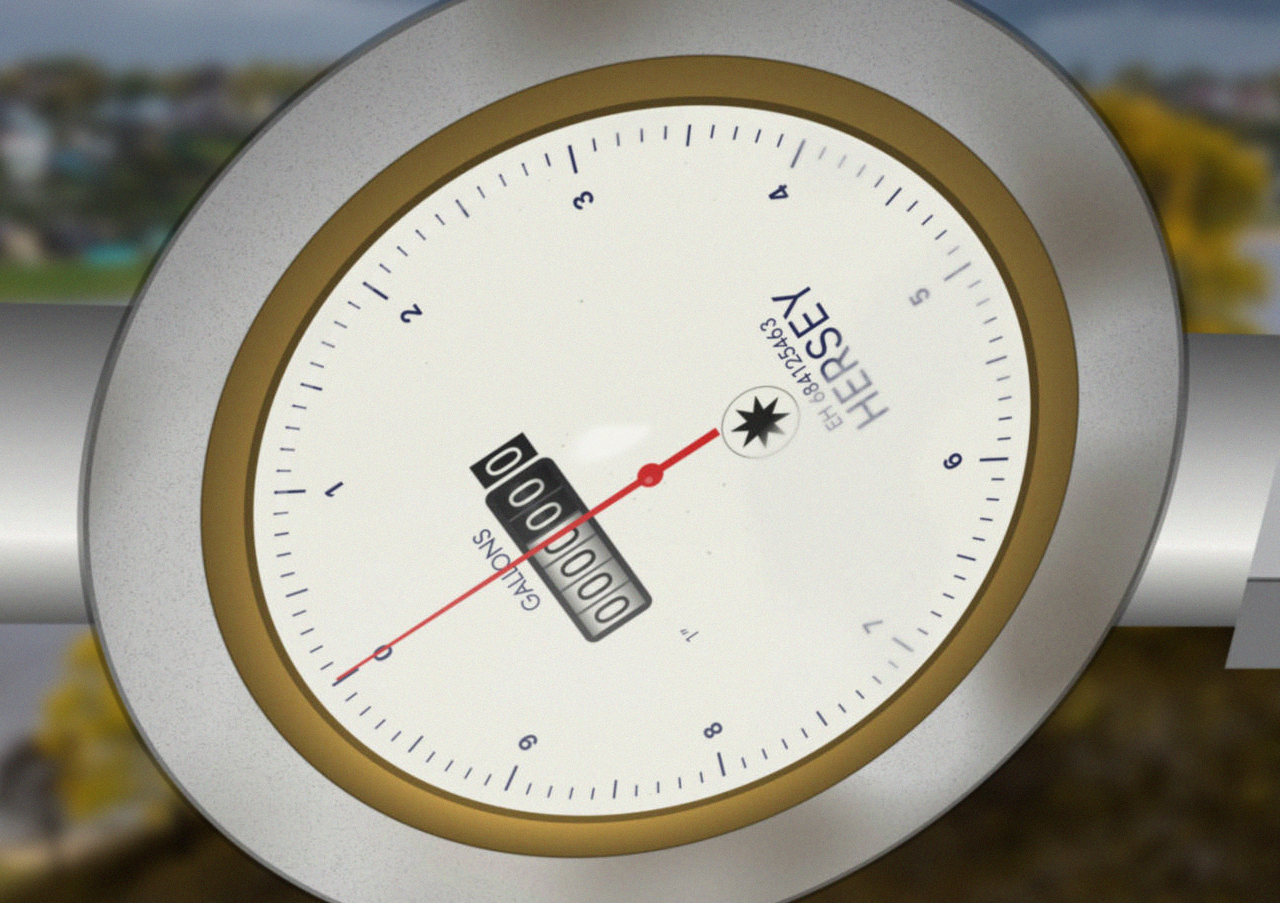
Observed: 0.0 gal
